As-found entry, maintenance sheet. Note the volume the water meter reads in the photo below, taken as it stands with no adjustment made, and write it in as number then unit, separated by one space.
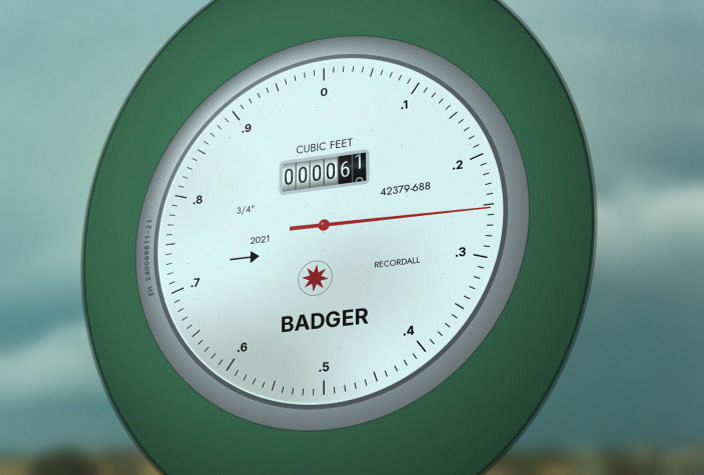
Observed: 61.25 ft³
